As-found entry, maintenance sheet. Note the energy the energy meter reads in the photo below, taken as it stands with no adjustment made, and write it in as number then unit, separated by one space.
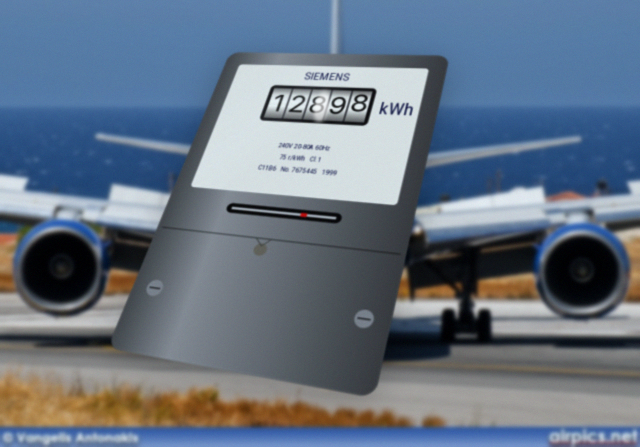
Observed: 12898 kWh
